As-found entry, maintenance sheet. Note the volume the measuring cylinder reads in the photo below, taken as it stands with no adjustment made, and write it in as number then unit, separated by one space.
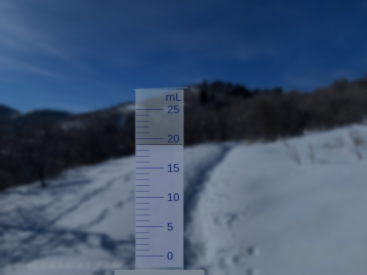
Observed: 19 mL
